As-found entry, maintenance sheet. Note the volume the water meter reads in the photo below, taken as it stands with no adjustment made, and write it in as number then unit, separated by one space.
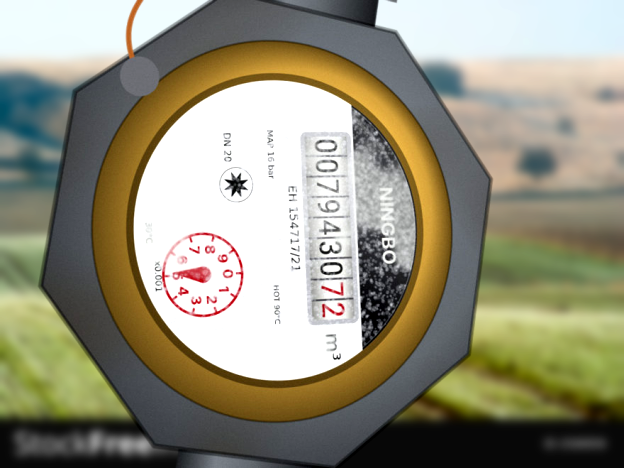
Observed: 79430.725 m³
